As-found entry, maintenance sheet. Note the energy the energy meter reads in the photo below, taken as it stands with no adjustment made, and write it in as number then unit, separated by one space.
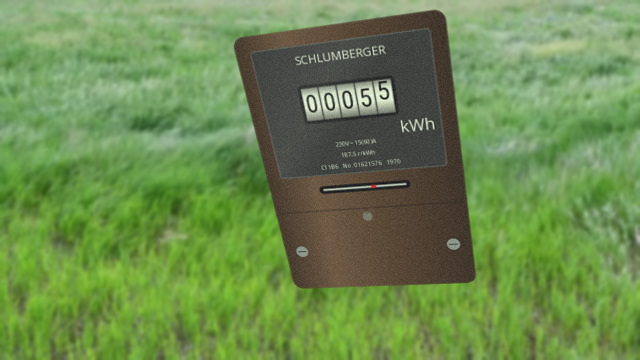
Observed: 55 kWh
